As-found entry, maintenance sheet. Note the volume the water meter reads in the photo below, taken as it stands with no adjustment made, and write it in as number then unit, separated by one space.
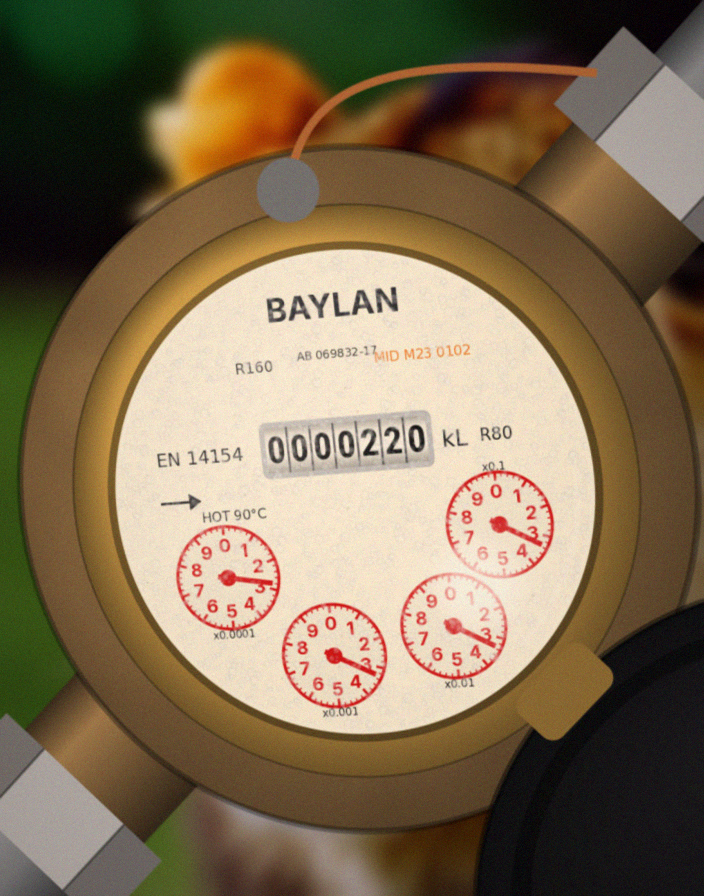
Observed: 220.3332 kL
